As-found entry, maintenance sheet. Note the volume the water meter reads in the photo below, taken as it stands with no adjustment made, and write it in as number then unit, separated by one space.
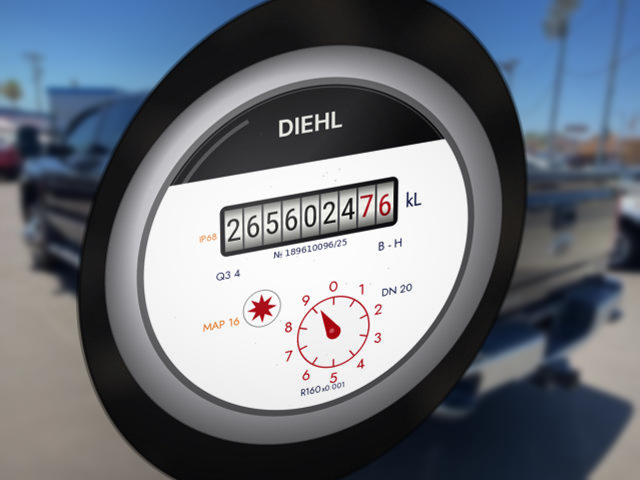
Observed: 2656024.759 kL
